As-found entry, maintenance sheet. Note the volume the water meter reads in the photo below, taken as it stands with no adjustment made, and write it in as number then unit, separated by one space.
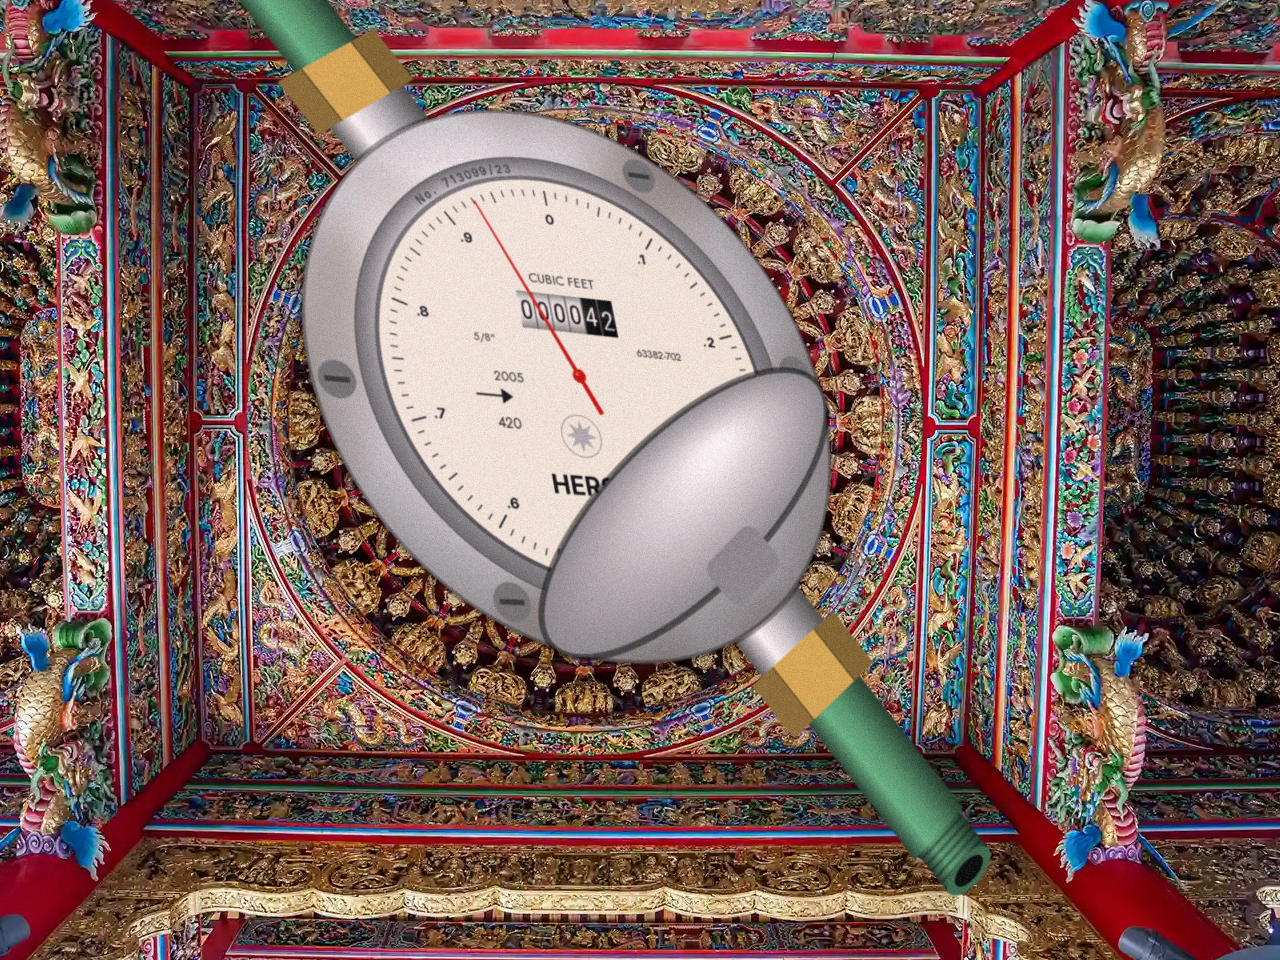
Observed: 41.93 ft³
